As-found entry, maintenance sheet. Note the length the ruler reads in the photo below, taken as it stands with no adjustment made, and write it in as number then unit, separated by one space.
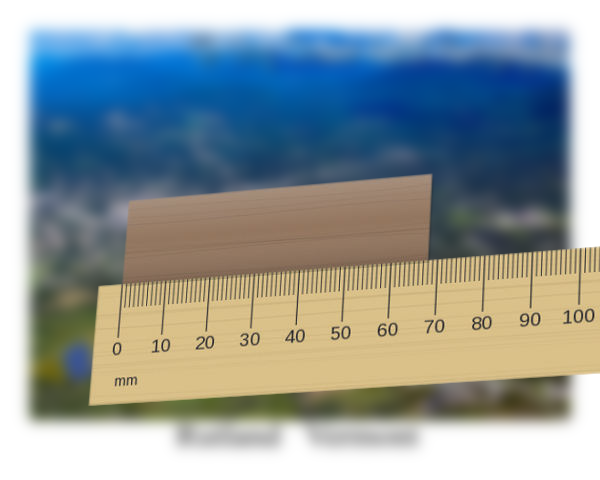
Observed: 68 mm
